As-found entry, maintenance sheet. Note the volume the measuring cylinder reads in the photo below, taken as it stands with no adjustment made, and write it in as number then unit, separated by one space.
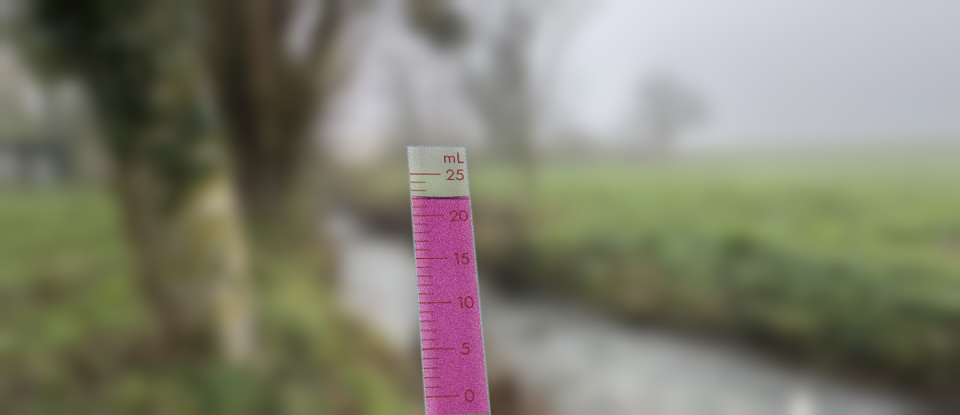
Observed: 22 mL
